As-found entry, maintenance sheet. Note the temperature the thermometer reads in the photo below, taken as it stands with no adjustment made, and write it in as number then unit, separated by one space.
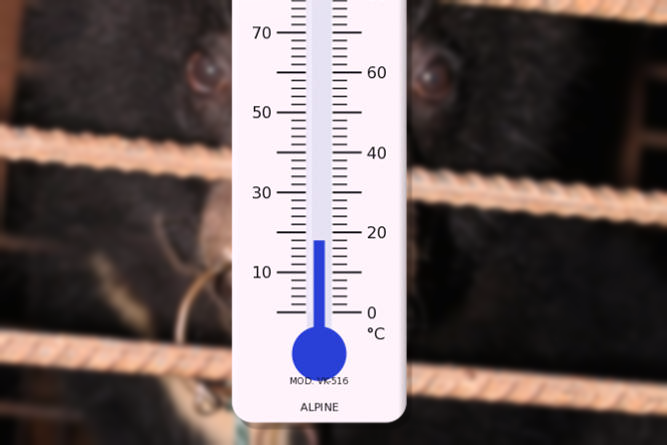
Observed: 18 °C
